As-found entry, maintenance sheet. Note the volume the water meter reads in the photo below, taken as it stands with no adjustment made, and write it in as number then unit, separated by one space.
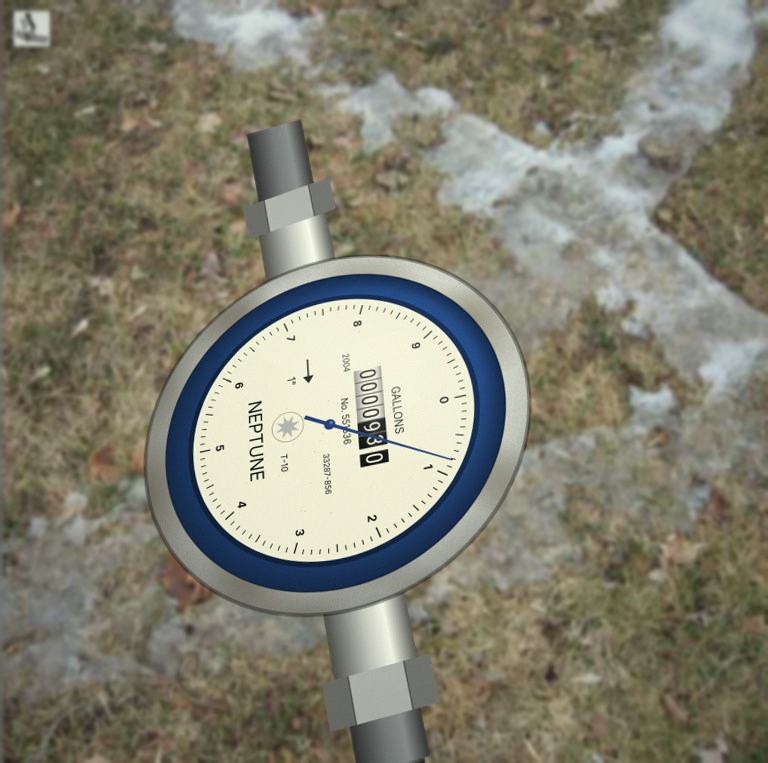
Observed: 930.8 gal
